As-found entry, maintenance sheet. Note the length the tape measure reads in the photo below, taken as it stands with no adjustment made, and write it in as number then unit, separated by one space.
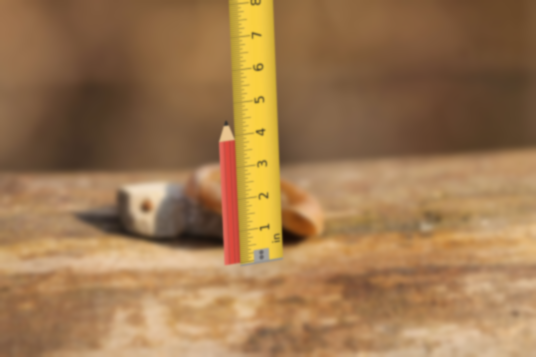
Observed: 4.5 in
